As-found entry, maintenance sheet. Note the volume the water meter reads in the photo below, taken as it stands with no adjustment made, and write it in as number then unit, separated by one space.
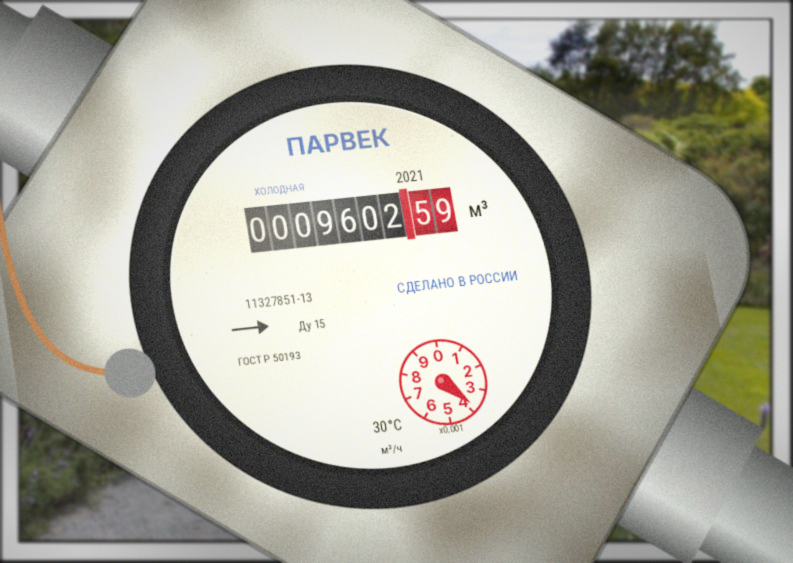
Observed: 9602.593 m³
